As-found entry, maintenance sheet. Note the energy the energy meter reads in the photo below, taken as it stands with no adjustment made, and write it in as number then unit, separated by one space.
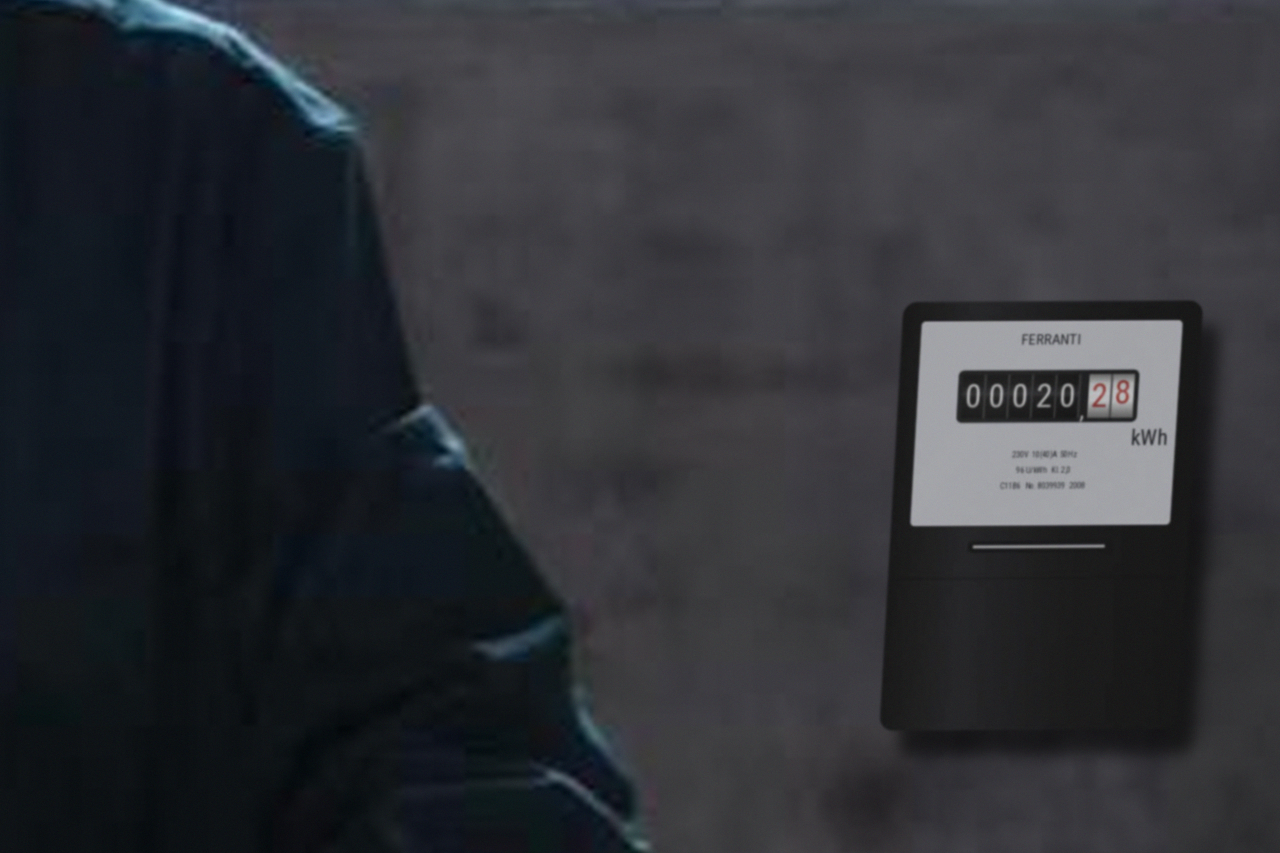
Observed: 20.28 kWh
